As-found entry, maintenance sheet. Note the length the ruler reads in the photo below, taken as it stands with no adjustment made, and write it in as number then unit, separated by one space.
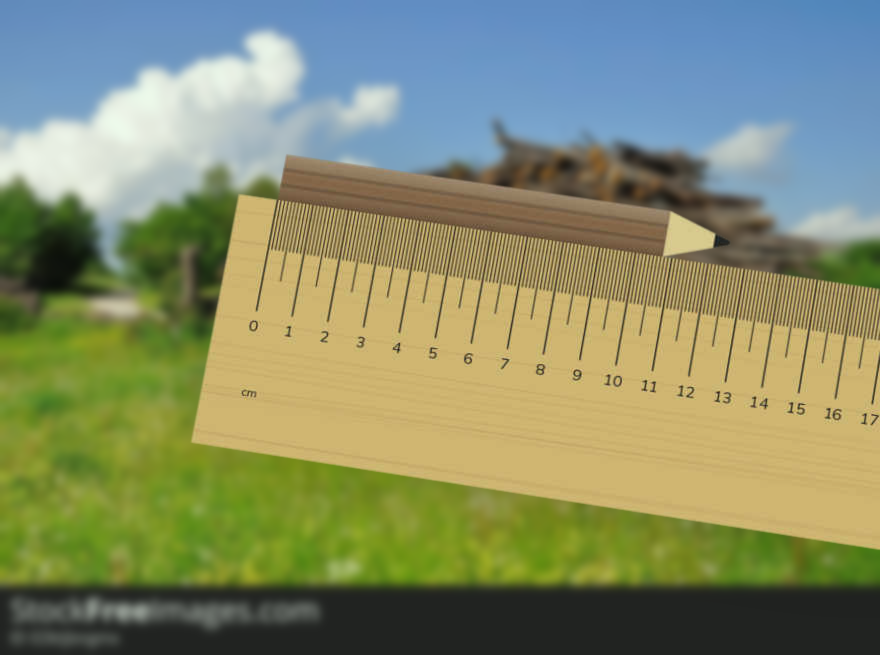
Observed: 12.5 cm
